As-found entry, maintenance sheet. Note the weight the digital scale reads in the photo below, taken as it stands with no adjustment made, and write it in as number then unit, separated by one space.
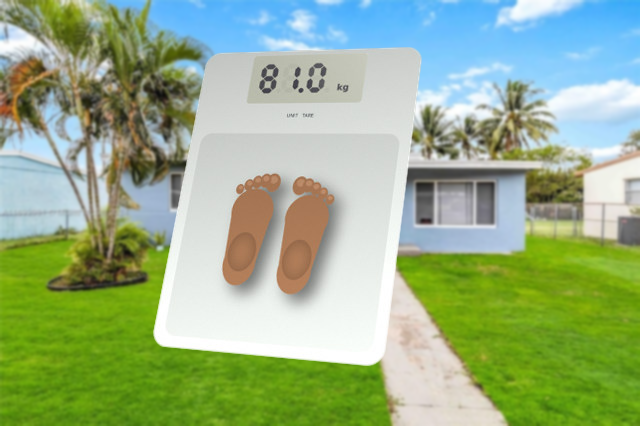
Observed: 81.0 kg
